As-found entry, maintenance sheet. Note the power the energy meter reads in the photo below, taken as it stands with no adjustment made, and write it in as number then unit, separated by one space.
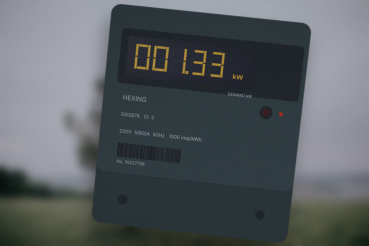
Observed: 1.33 kW
